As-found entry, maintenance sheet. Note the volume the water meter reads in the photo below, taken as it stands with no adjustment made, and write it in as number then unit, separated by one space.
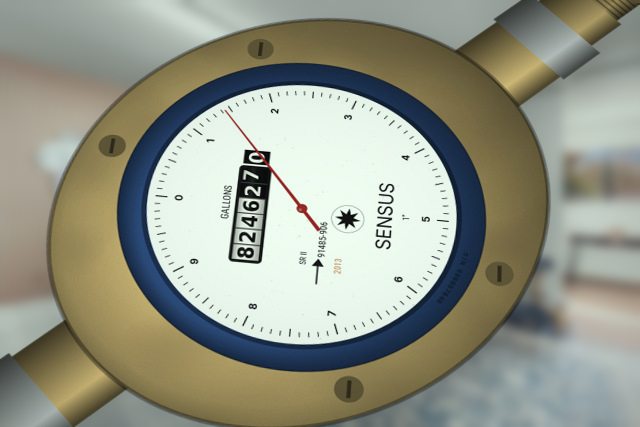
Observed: 8246271.4 gal
